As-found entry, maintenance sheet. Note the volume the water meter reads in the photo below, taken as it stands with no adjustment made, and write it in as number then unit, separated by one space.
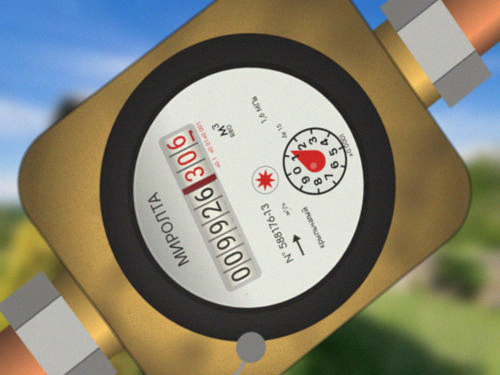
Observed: 9926.3061 m³
